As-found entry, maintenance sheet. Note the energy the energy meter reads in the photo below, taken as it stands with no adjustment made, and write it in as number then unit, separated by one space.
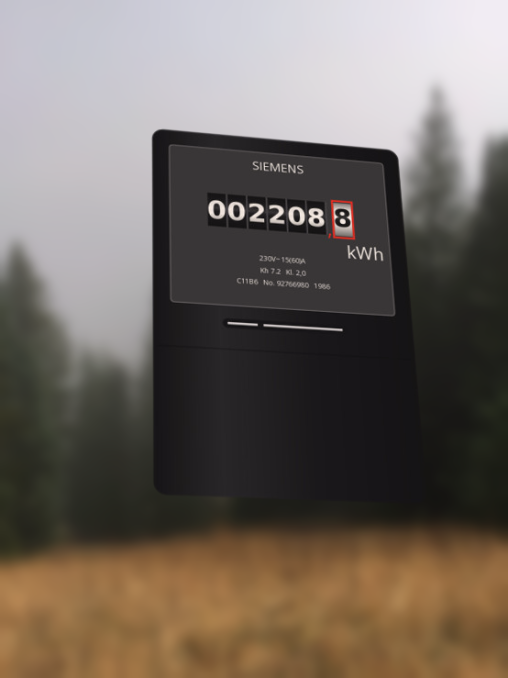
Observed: 2208.8 kWh
